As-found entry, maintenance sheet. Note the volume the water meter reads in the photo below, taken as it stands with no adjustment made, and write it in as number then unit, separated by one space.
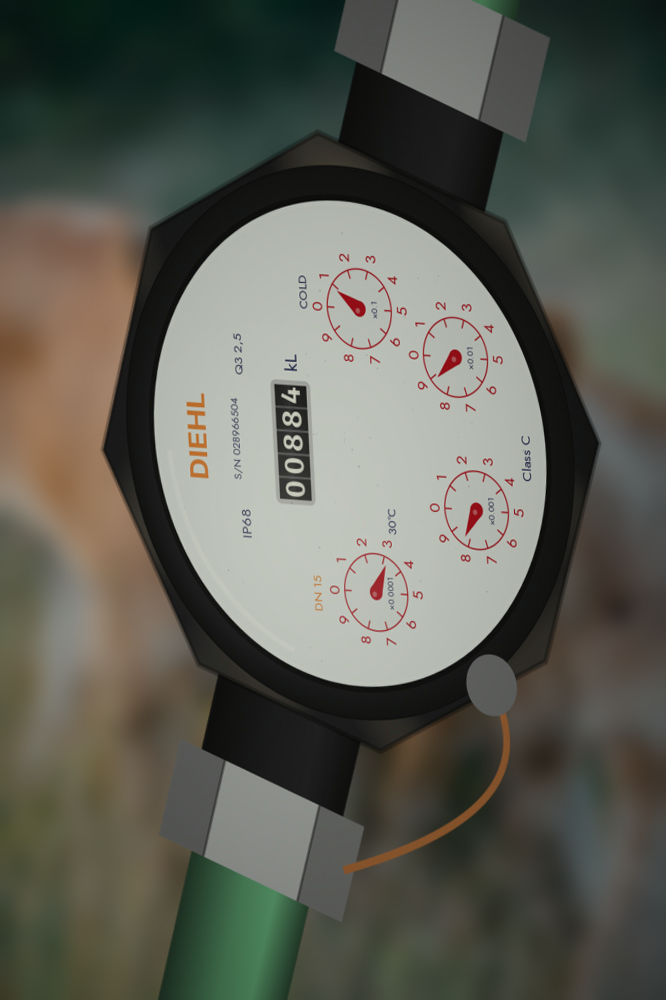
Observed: 884.0883 kL
